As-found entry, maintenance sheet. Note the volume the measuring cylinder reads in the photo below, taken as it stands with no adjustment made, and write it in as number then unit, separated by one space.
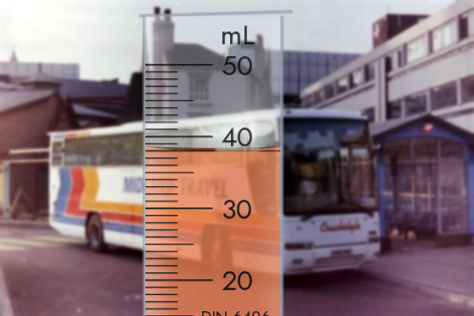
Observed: 38 mL
